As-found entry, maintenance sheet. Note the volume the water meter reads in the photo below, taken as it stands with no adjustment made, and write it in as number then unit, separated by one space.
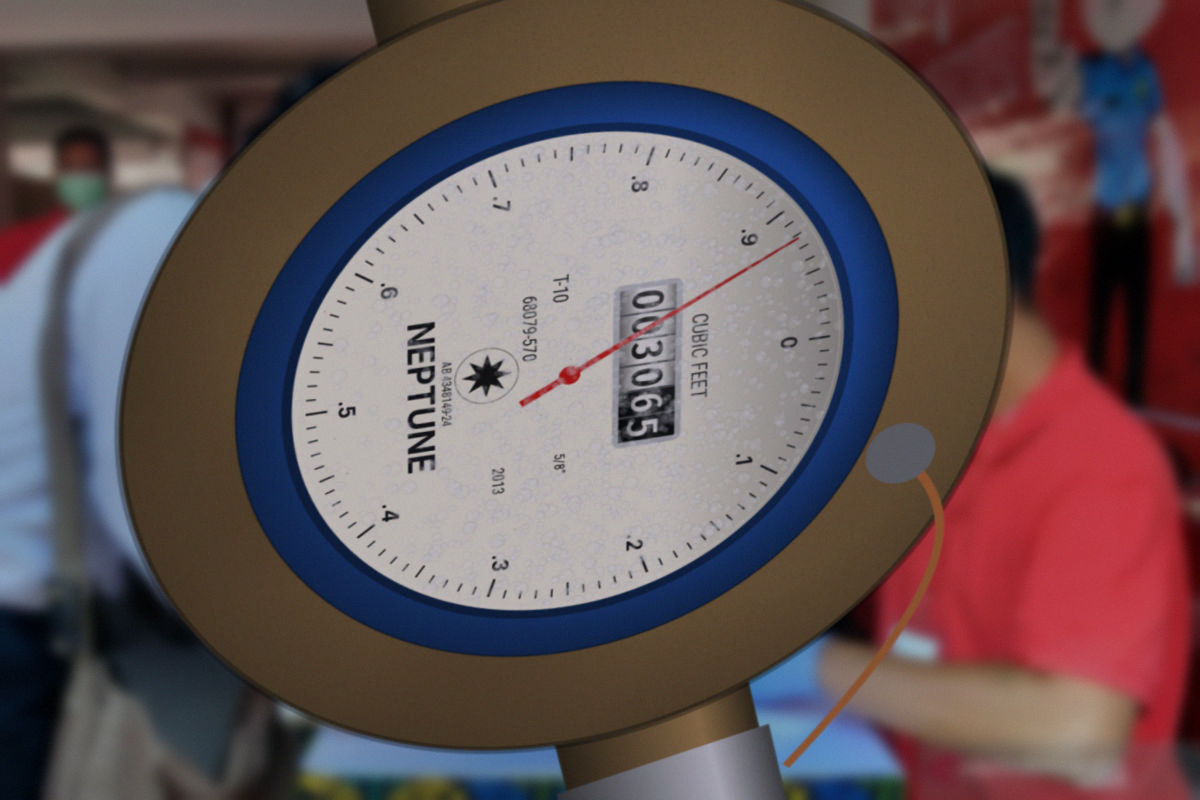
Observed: 3064.92 ft³
